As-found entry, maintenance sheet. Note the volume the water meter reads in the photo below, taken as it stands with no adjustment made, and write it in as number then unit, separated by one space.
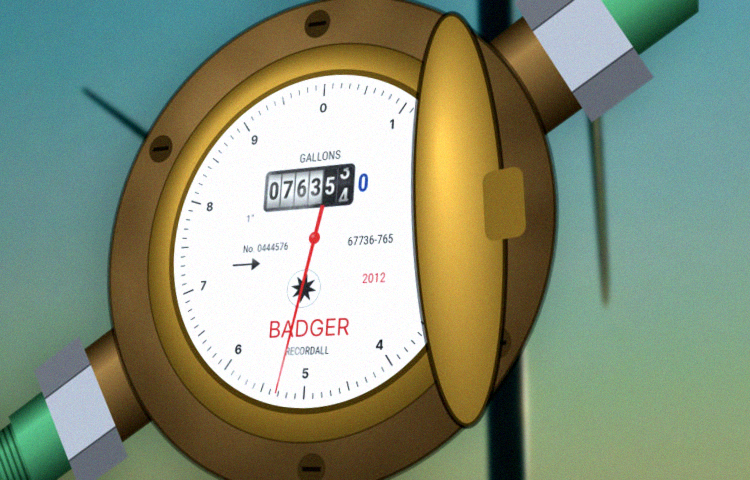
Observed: 763535.3 gal
